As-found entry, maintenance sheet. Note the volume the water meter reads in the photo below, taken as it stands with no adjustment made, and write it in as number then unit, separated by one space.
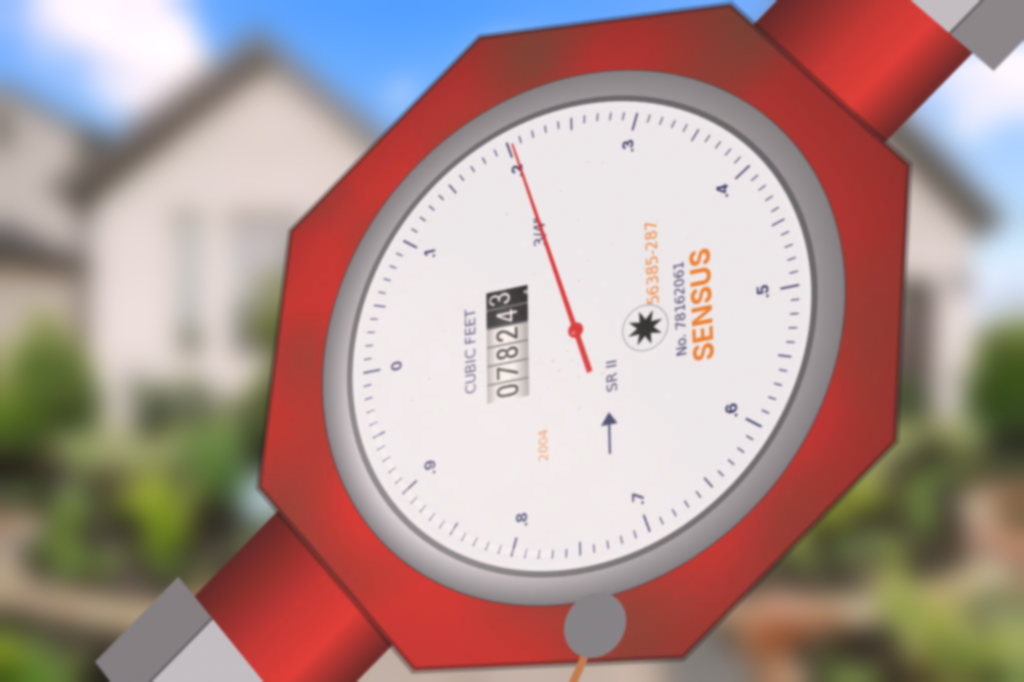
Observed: 78243.20 ft³
